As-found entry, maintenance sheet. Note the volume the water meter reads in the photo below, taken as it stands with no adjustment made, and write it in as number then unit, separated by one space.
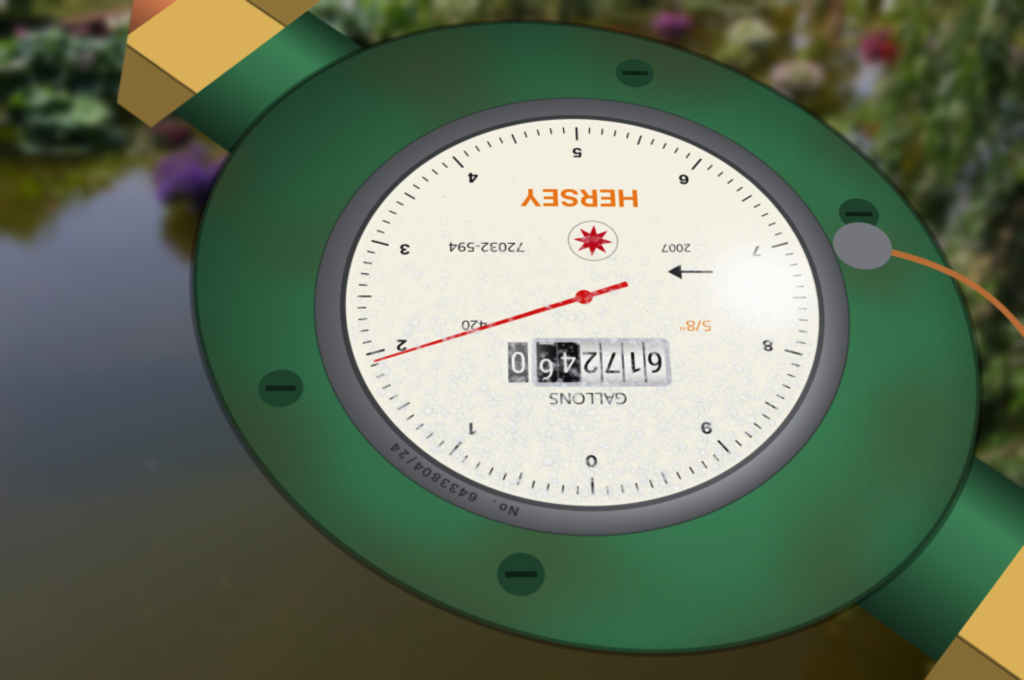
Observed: 6172461.9 gal
